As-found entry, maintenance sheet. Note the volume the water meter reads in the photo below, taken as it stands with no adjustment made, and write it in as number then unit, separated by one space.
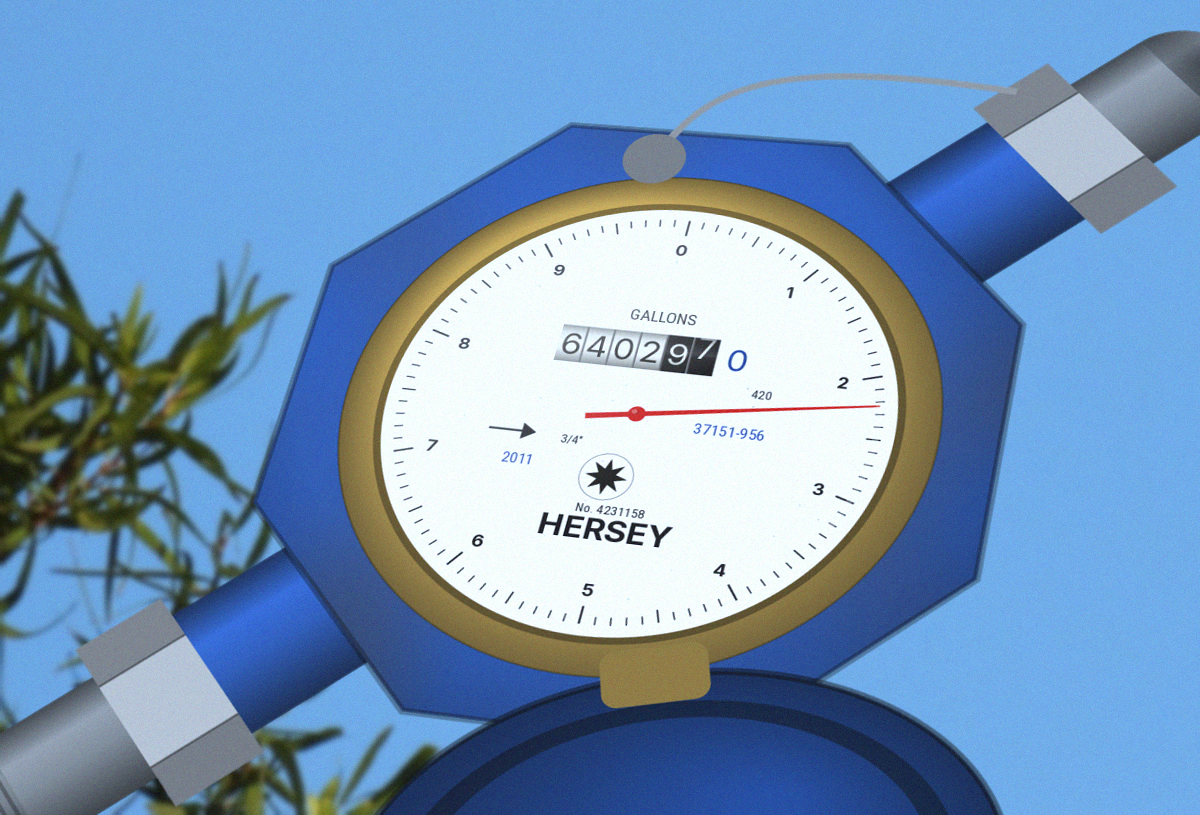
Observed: 6402972.2 gal
